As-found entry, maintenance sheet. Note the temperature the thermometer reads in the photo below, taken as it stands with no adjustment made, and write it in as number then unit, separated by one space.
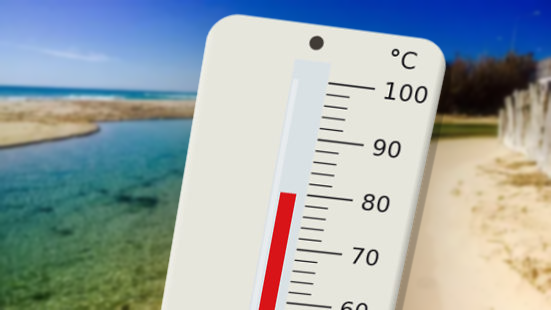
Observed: 80 °C
